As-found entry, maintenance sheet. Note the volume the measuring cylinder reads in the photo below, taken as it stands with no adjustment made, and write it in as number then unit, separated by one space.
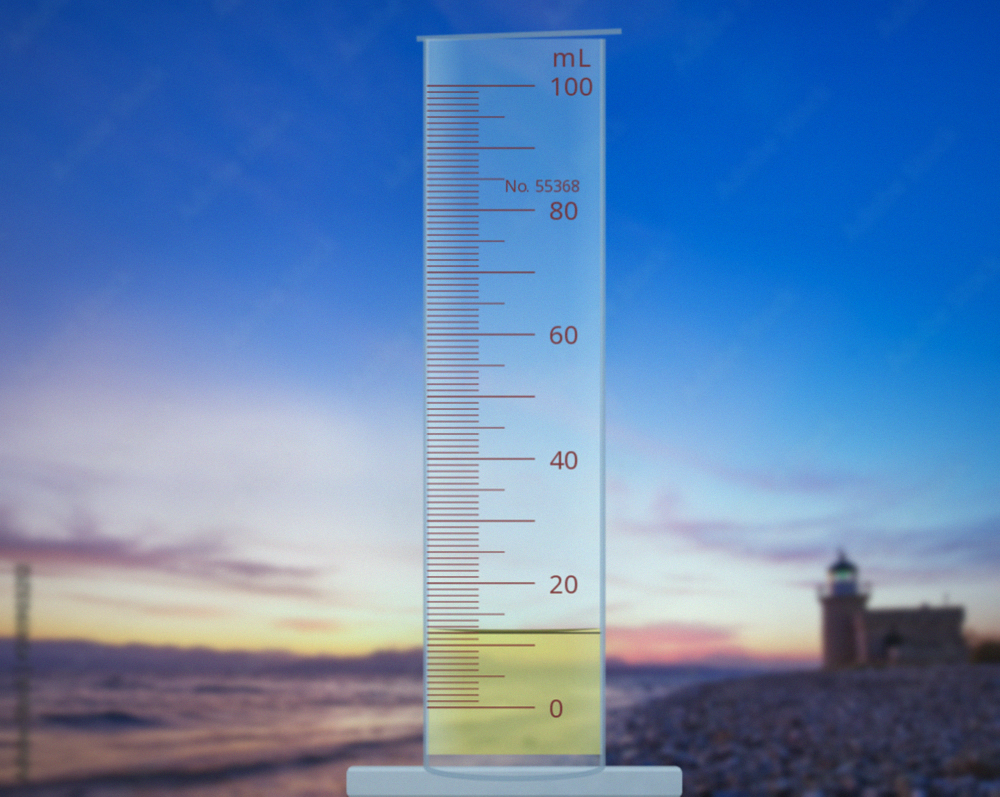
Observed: 12 mL
